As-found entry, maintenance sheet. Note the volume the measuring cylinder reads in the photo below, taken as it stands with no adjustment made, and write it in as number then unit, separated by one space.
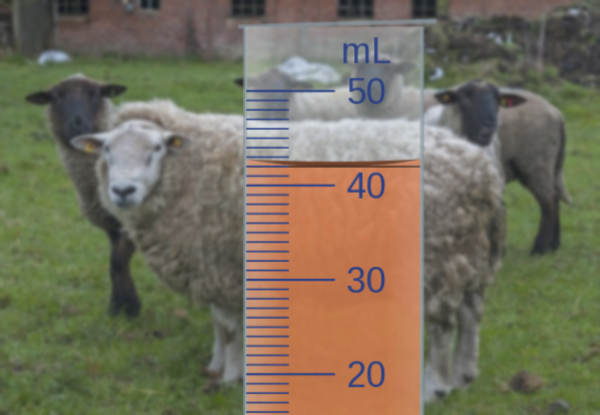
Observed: 42 mL
